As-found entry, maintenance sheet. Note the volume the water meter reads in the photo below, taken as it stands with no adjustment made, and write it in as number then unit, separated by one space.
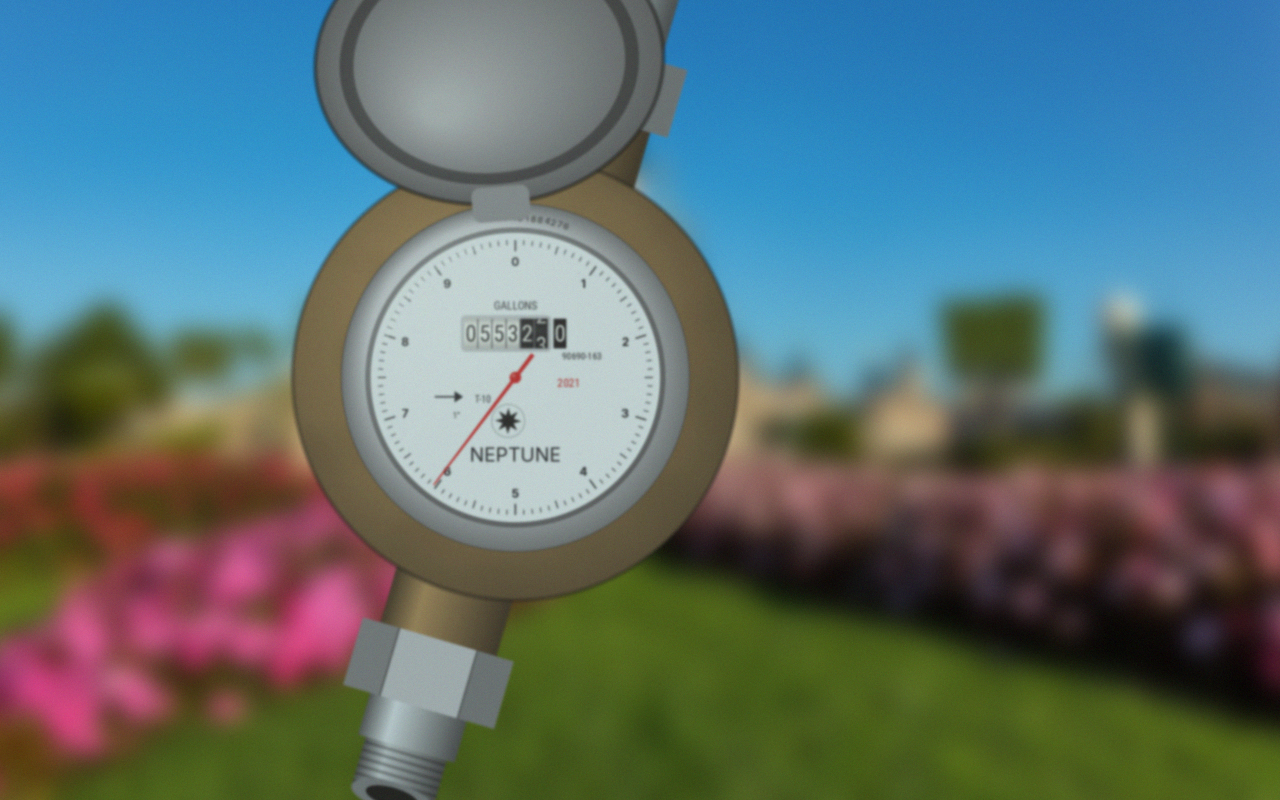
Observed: 553226.0 gal
